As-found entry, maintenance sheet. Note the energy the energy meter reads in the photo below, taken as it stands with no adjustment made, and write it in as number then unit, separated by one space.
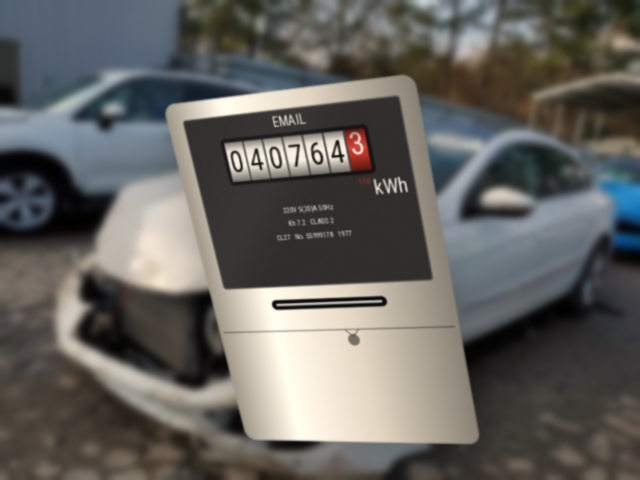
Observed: 40764.3 kWh
